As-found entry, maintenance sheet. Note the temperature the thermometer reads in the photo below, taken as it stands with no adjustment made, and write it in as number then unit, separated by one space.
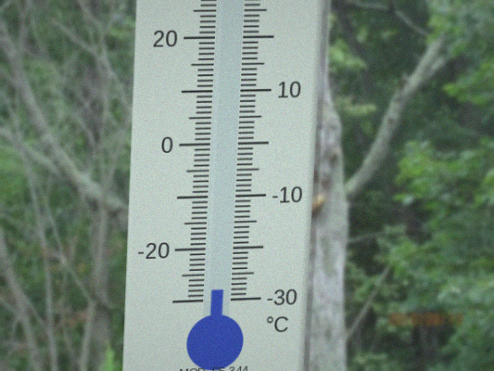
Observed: -28 °C
